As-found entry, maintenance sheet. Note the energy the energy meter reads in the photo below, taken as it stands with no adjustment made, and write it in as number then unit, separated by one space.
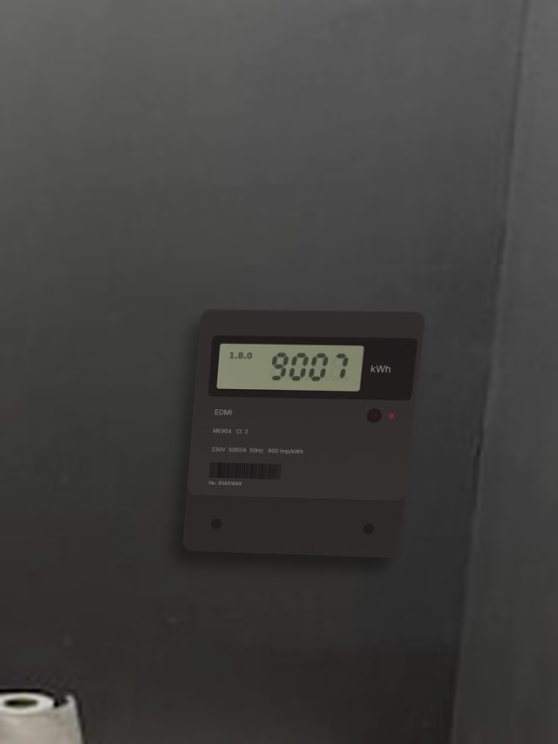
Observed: 9007 kWh
